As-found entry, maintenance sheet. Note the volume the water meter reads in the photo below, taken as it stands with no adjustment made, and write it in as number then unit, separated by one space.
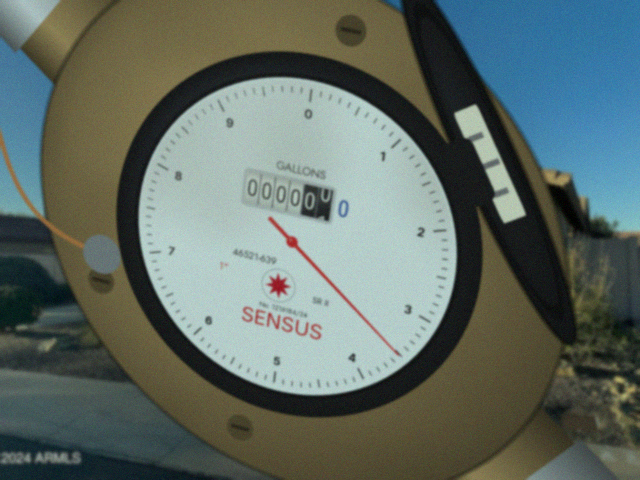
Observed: 3.5 gal
